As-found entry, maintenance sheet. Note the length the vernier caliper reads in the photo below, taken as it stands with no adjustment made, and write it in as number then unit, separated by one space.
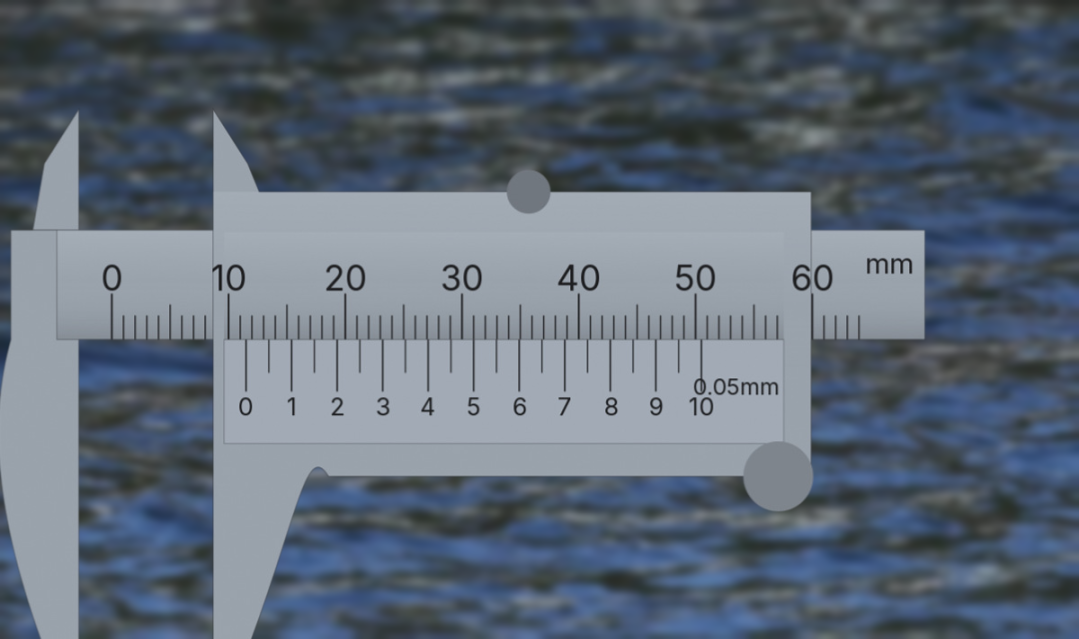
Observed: 11.5 mm
